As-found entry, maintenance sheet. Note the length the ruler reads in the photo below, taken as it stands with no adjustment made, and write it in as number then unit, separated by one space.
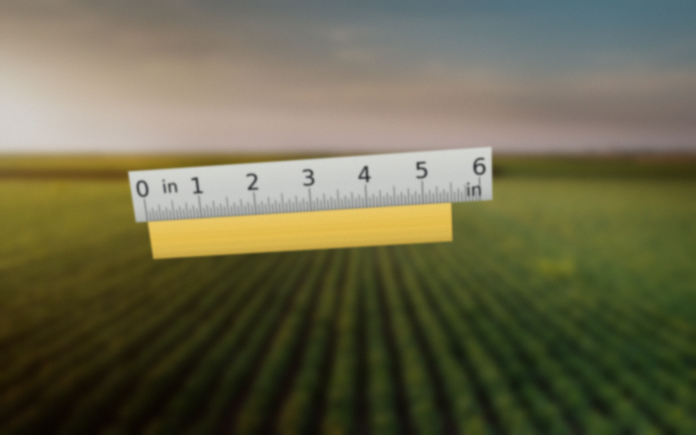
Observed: 5.5 in
